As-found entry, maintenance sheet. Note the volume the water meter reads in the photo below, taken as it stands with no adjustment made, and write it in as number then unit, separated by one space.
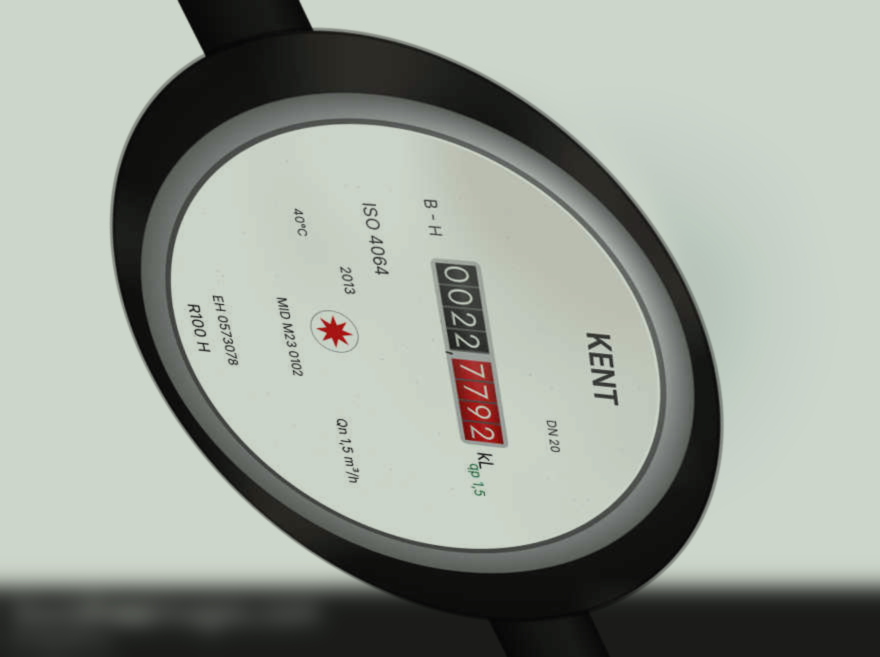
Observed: 22.7792 kL
